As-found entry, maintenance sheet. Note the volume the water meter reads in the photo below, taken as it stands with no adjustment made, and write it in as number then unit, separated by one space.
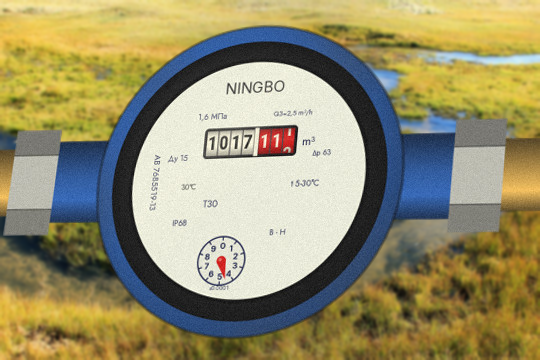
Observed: 1017.1114 m³
